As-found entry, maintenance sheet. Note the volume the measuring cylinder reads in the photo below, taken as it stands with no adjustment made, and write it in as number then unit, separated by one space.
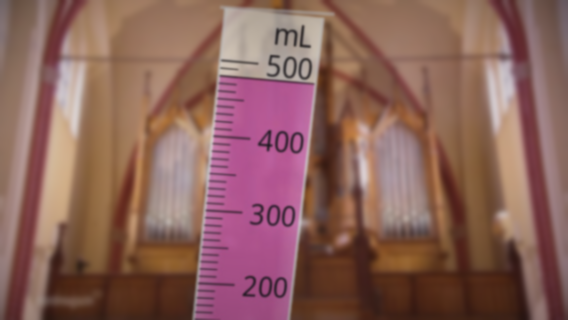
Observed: 480 mL
